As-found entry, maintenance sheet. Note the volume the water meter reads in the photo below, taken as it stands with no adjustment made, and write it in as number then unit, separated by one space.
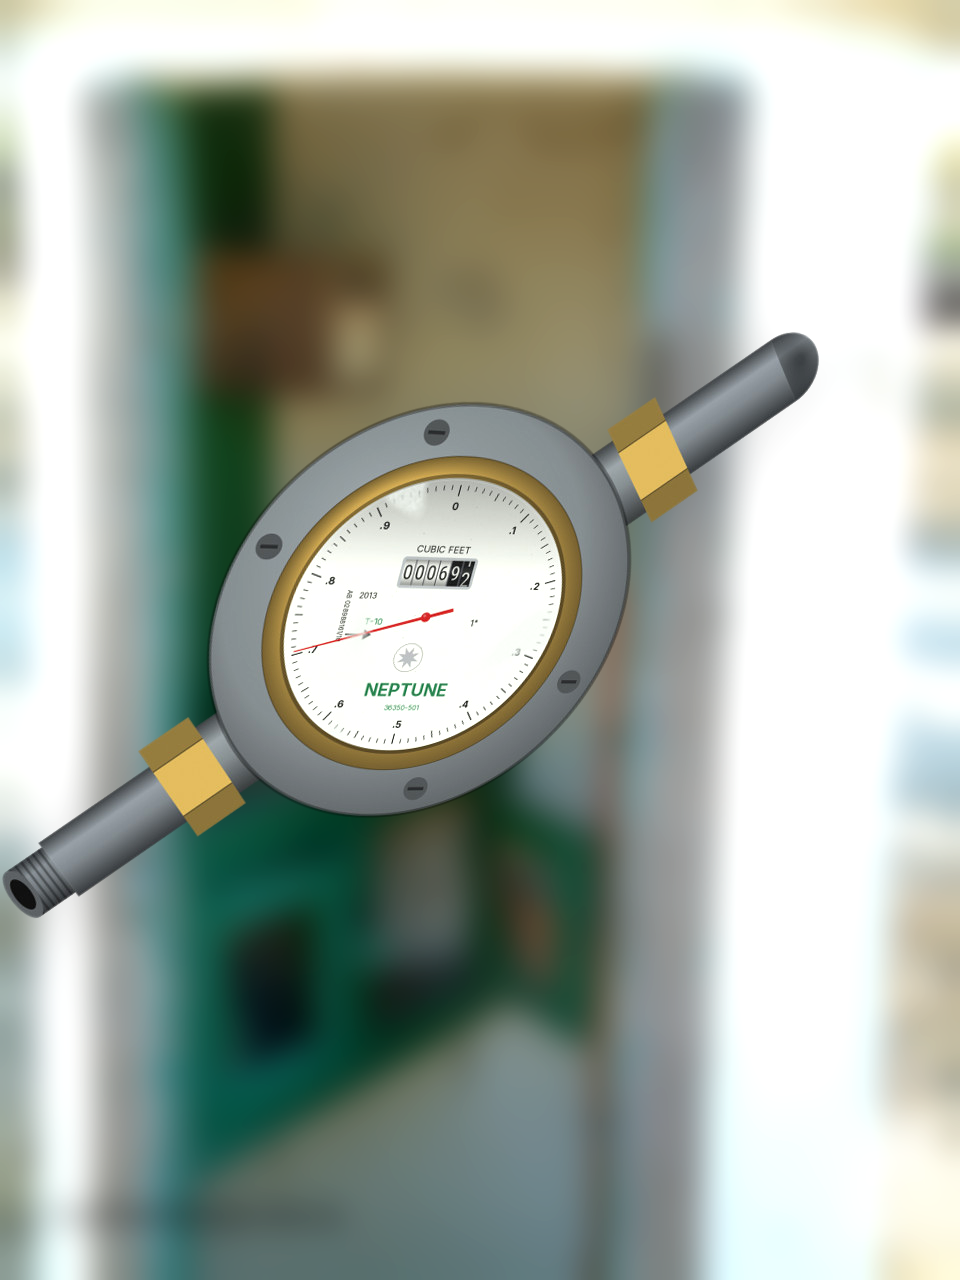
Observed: 691.70 ft³
